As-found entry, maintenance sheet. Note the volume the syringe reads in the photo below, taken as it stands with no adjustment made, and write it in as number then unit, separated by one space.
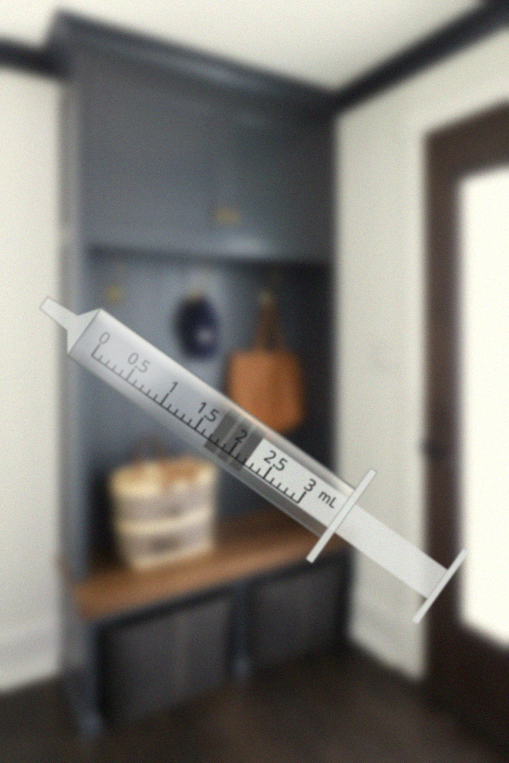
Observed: 1.7 mL
